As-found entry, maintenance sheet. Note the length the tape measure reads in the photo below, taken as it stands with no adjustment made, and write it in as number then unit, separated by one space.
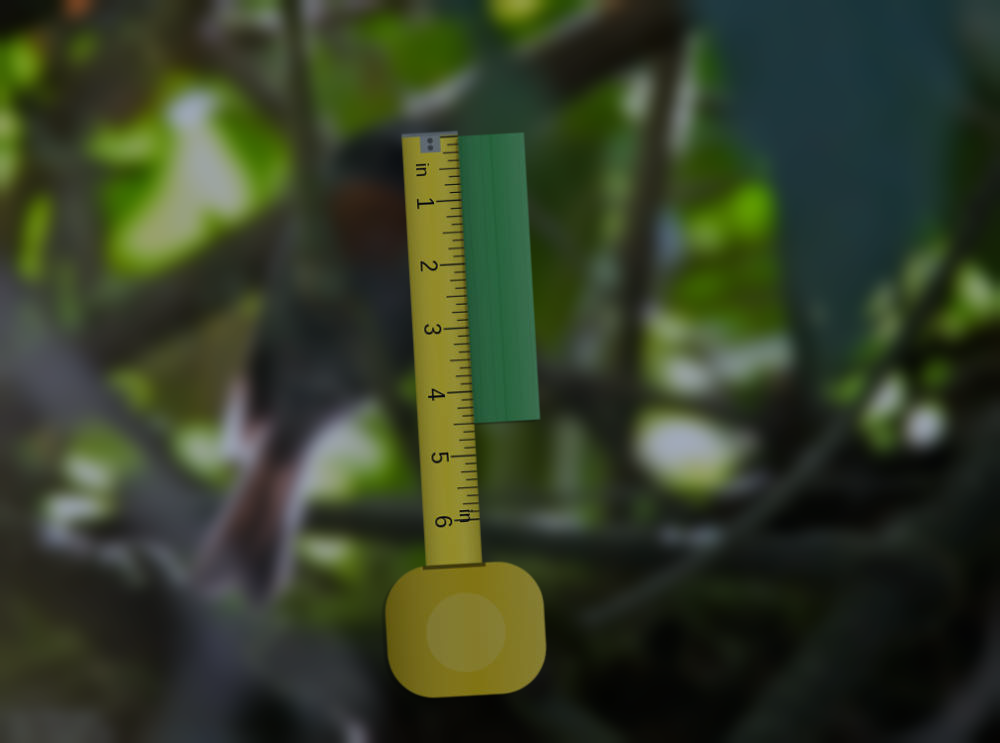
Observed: 4.5 in
